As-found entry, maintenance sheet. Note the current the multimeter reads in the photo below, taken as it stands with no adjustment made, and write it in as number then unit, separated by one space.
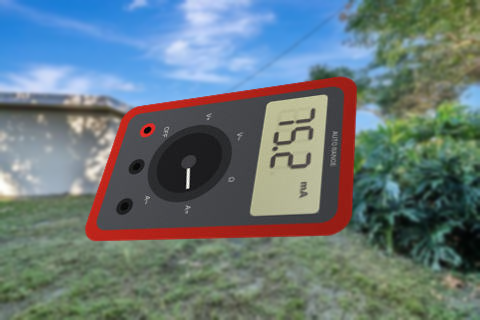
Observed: 75.2 mA
